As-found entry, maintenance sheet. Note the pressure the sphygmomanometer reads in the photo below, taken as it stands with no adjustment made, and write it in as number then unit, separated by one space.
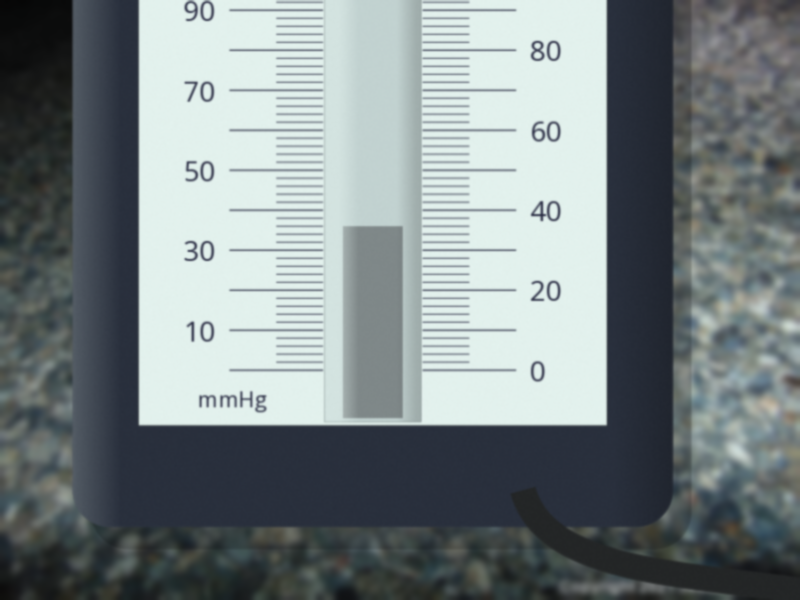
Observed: 36 mmHg
